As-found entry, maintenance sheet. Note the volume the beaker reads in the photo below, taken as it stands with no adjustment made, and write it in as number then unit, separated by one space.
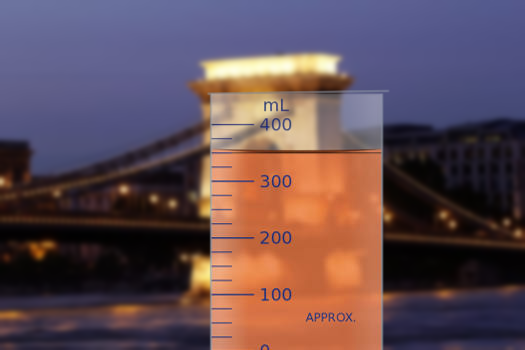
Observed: 350 mL
